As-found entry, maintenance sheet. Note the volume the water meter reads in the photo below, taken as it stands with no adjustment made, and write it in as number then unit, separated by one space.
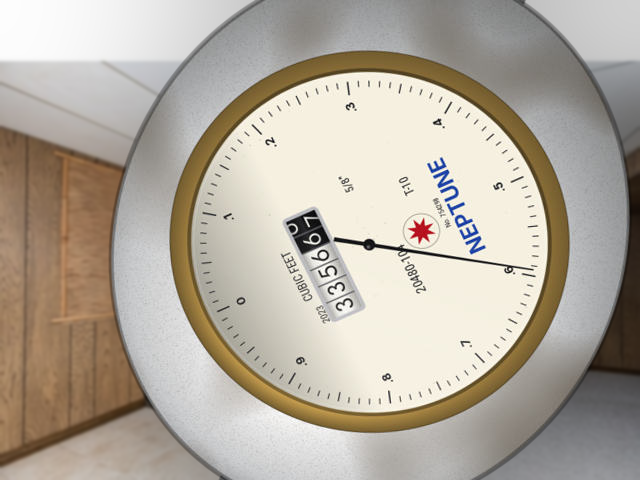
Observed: 335666.59 ft³
